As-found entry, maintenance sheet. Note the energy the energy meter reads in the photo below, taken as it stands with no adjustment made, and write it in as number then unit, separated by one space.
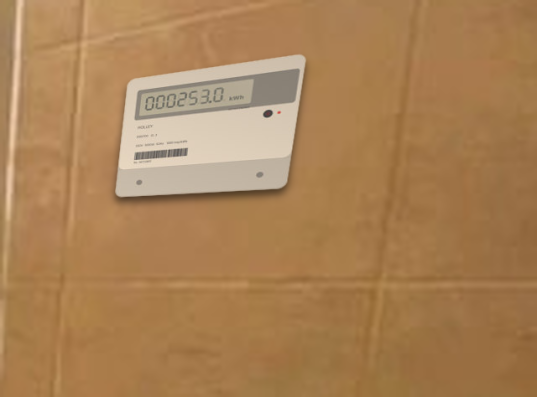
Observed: 253.0 kWh
